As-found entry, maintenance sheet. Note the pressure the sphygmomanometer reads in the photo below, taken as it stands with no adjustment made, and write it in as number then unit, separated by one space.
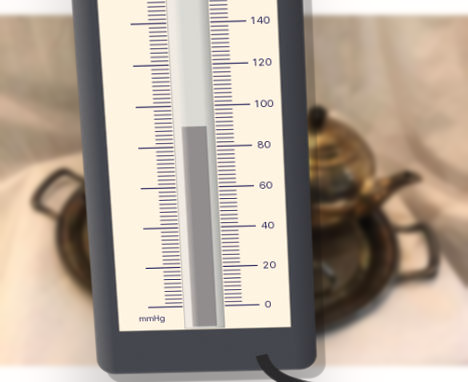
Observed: 90 mmHg
